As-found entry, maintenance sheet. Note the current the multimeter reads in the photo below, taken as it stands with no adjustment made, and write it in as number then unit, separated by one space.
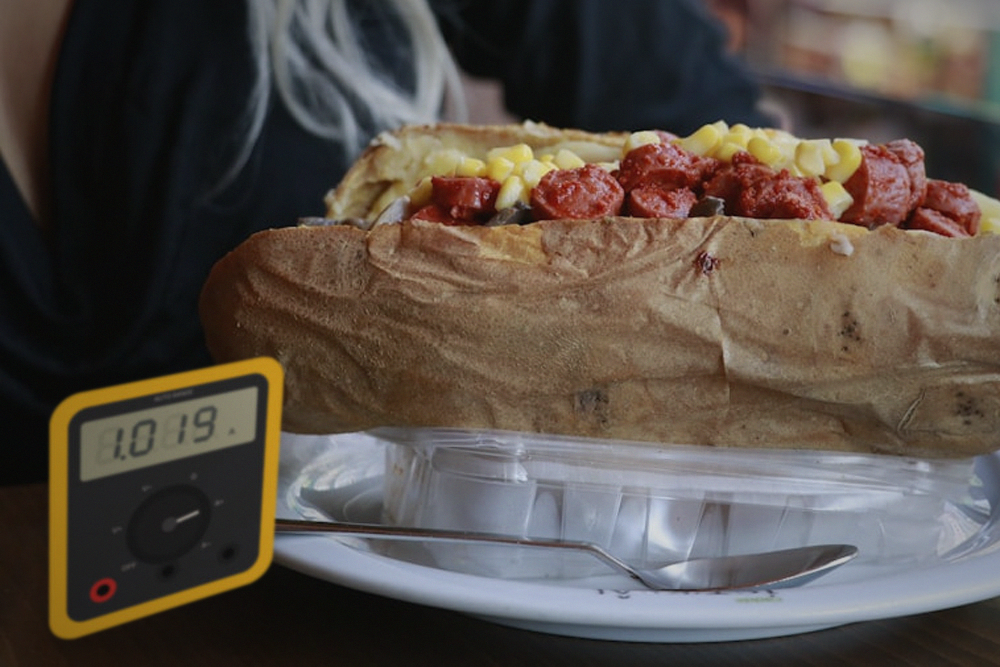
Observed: 1.019 A
